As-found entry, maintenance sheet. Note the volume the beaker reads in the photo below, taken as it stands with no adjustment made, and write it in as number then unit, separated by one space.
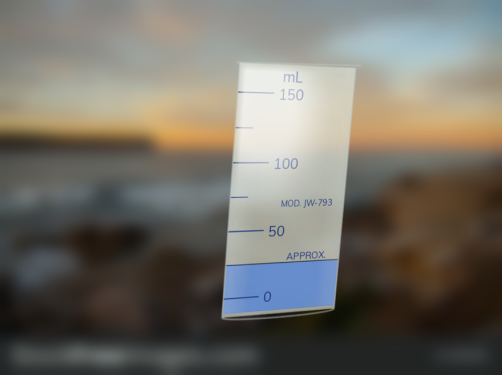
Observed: 25 mL
